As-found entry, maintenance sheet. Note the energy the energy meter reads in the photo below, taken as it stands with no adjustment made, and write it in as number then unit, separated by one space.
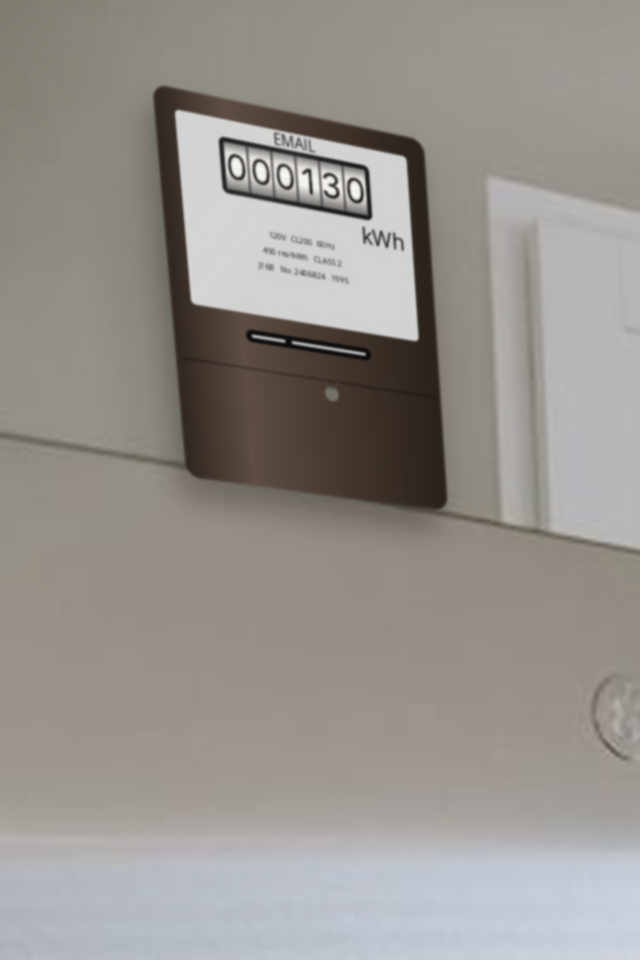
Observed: 130 kWh
